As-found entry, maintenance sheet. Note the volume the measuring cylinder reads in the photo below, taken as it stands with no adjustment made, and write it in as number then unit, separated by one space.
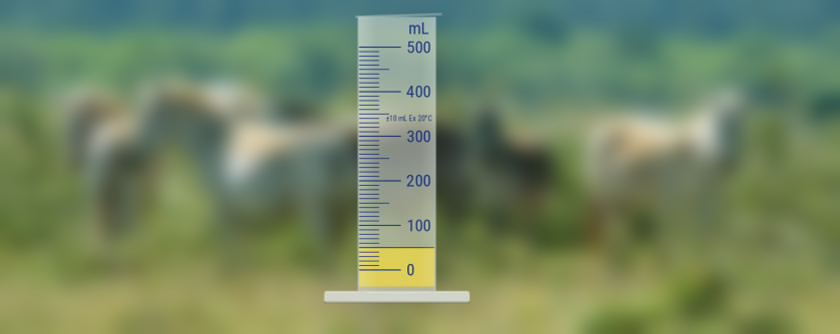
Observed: 50 mL
